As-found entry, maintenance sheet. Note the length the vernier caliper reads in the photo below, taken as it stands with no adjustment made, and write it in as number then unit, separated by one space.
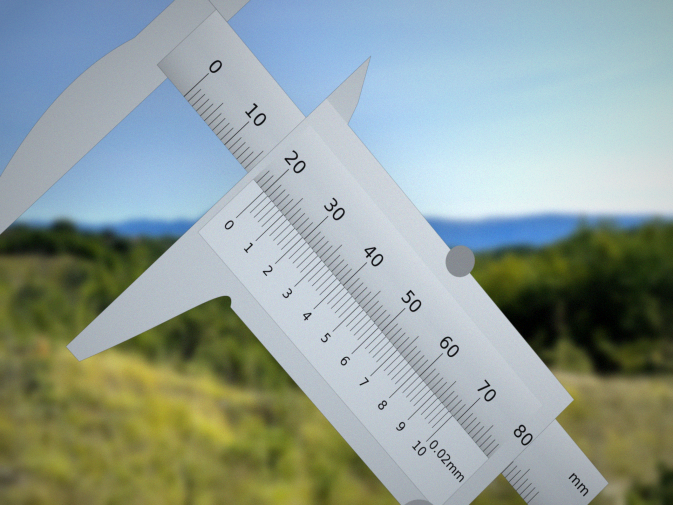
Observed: 19.8 mm
